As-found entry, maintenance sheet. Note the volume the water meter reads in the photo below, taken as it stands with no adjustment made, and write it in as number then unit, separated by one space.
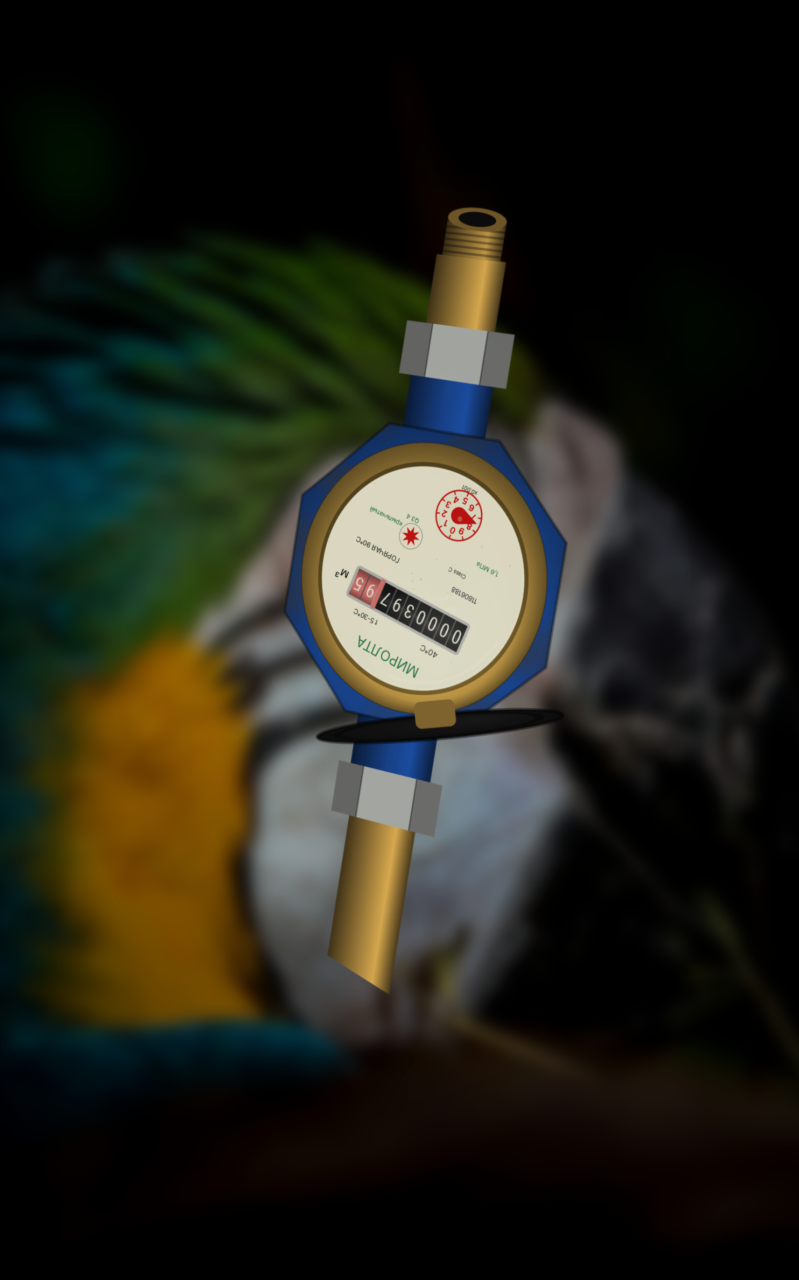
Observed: 397.957 m³
